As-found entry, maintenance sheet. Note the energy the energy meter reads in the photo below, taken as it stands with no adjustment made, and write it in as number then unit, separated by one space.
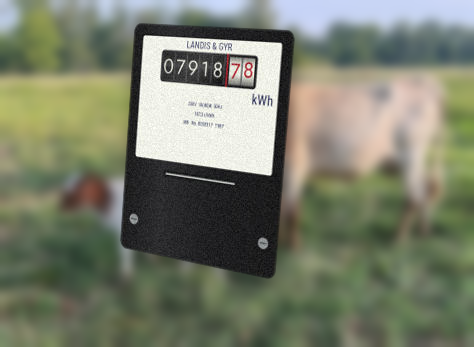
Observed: 7918.78 kWh
